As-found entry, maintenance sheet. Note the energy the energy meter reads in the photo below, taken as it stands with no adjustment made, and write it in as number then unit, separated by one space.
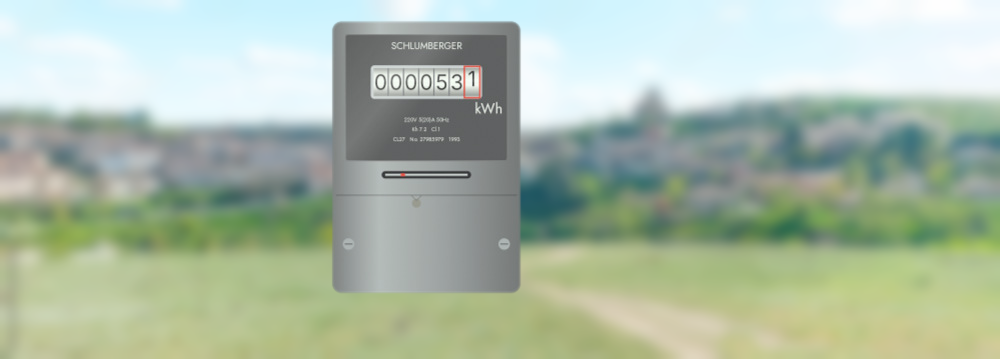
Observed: 53.1 kWh
